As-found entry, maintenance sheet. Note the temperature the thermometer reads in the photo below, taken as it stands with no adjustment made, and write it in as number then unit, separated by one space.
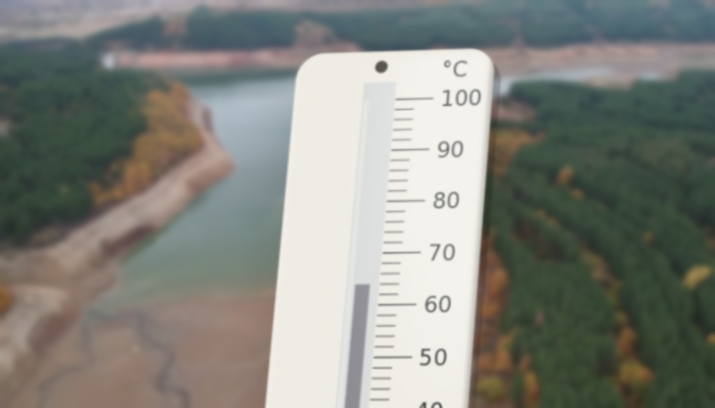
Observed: 64 °C
